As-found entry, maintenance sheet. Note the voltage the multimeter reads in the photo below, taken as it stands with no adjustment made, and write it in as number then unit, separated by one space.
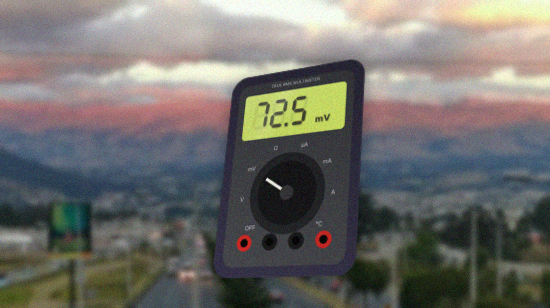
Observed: 72.5 mV
